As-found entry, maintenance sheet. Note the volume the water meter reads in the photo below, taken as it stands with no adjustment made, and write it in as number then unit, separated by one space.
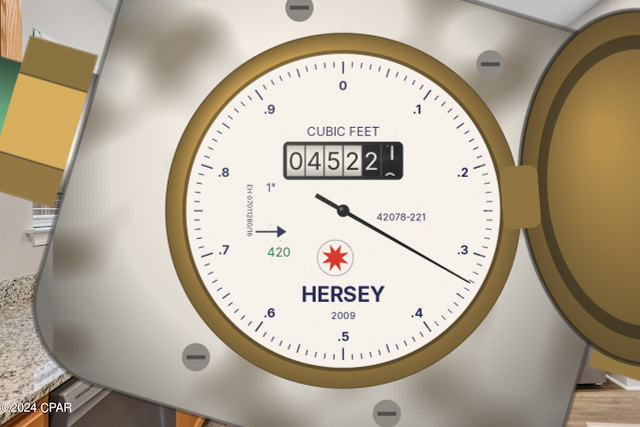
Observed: 45221.33 ft³
